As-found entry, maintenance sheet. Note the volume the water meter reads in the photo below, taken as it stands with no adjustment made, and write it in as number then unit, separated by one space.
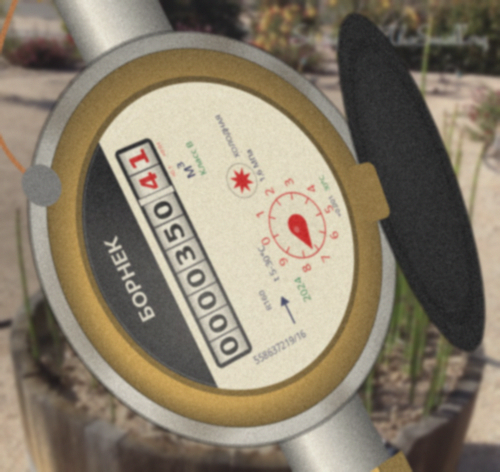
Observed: 350.417 m³
